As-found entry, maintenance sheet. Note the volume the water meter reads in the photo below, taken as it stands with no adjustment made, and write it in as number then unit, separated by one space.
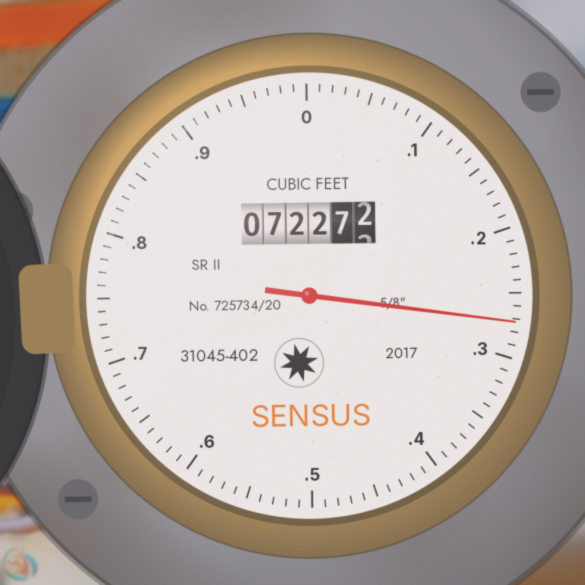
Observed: 72272.27 ft³
